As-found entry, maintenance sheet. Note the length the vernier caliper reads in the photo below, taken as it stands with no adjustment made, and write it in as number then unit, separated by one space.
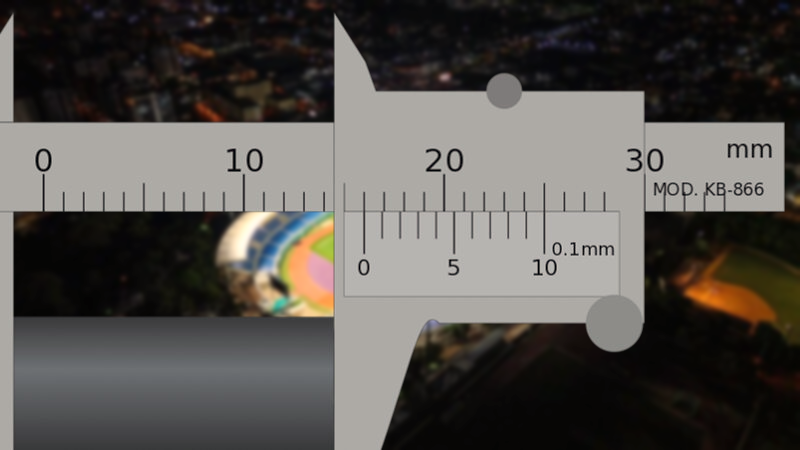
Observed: 16.0 mm
